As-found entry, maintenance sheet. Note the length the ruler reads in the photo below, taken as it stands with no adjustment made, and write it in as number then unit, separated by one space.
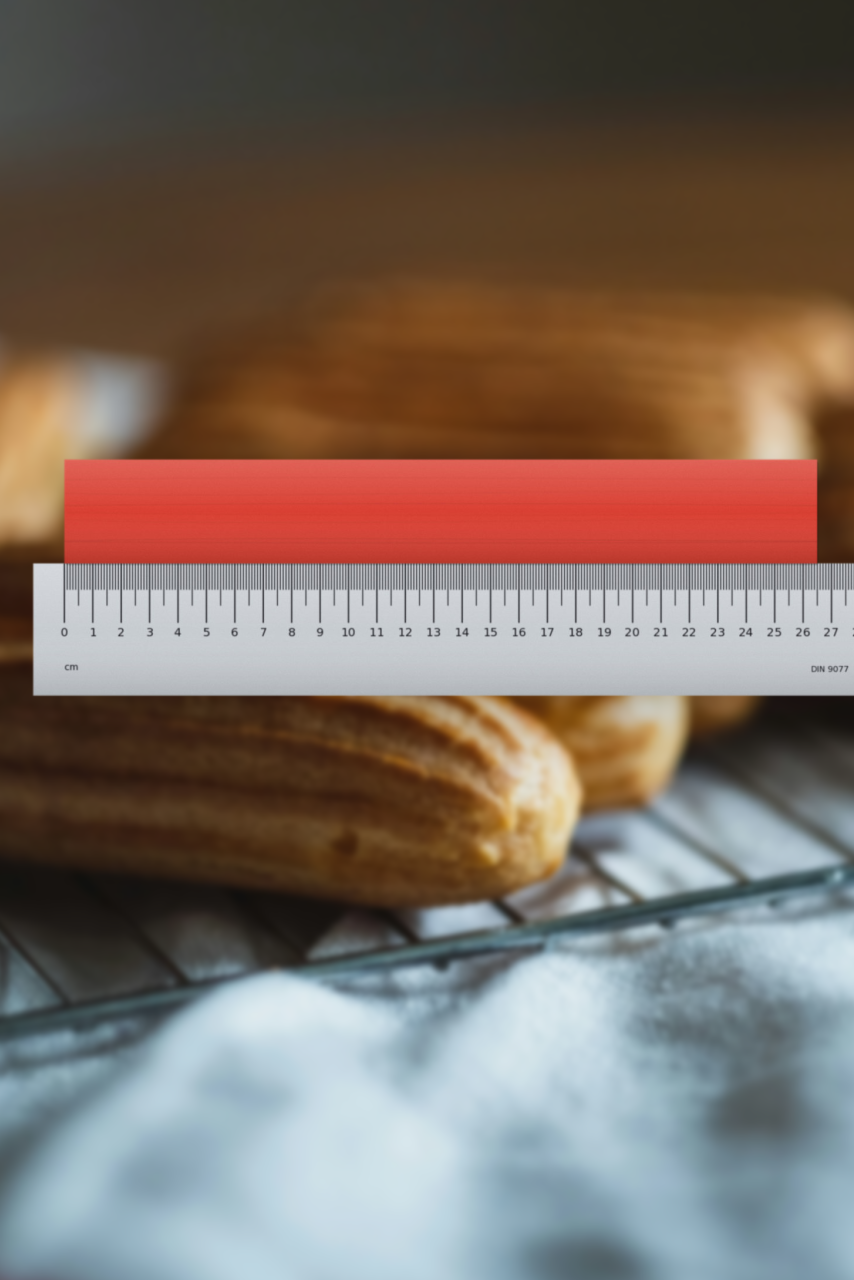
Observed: 26.5 cm
